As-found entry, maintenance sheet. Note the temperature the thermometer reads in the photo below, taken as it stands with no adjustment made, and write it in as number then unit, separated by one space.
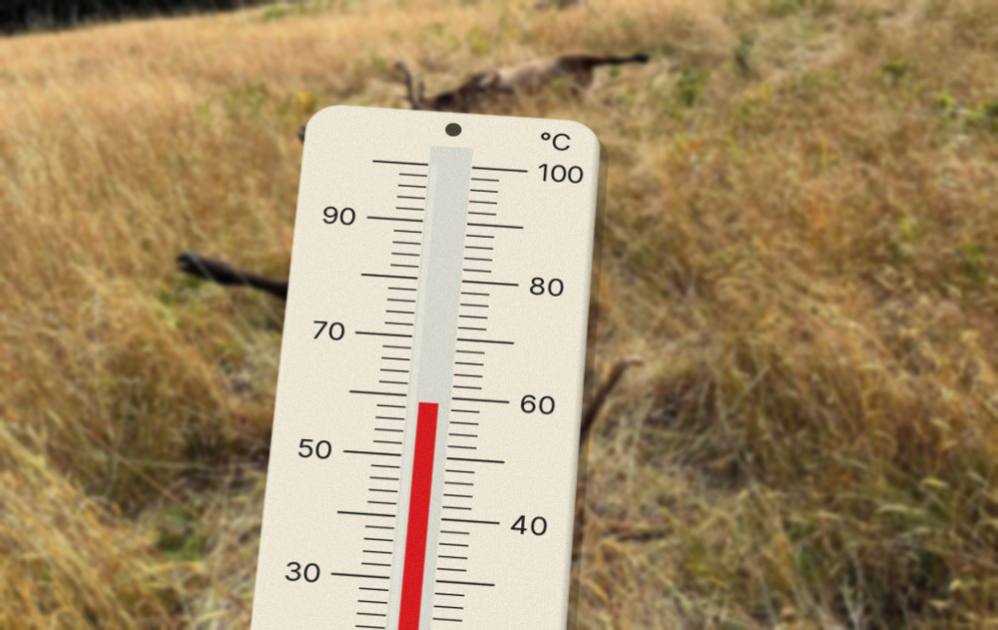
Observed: 59 °C
